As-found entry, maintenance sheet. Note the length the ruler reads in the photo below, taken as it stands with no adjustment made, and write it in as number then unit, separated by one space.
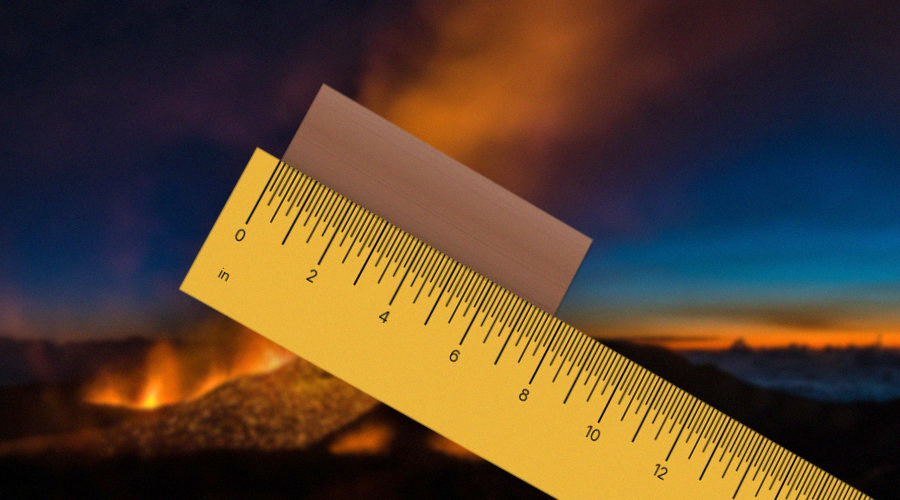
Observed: 7.75 in
